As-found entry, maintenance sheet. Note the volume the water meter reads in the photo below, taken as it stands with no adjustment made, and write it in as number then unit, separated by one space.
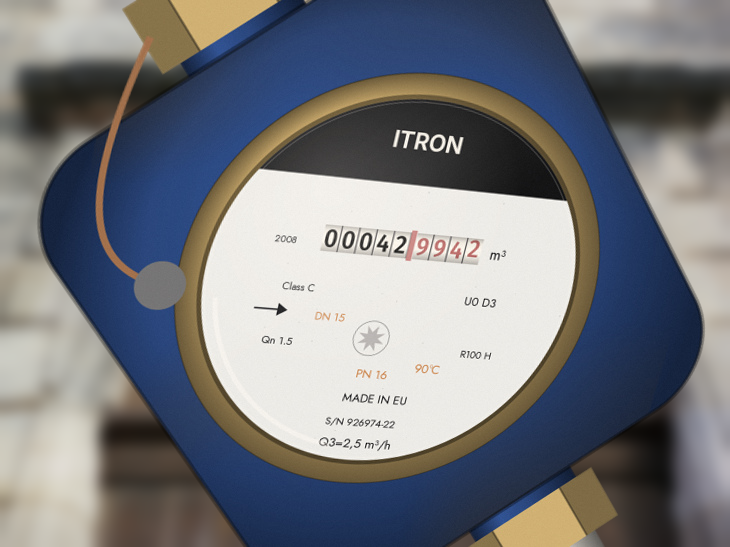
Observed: 42.9942 m³
